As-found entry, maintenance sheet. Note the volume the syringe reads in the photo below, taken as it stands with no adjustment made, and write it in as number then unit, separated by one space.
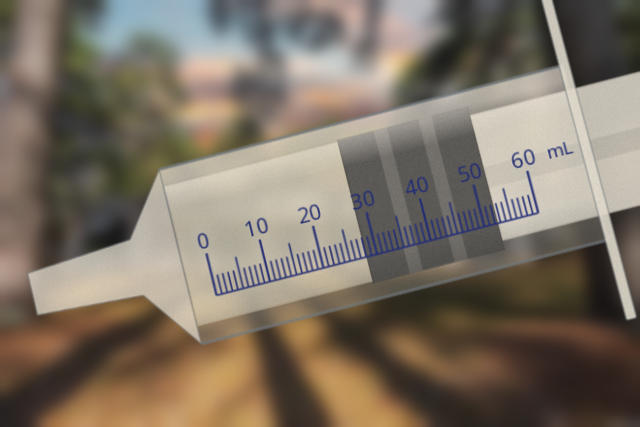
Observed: 28 mL
